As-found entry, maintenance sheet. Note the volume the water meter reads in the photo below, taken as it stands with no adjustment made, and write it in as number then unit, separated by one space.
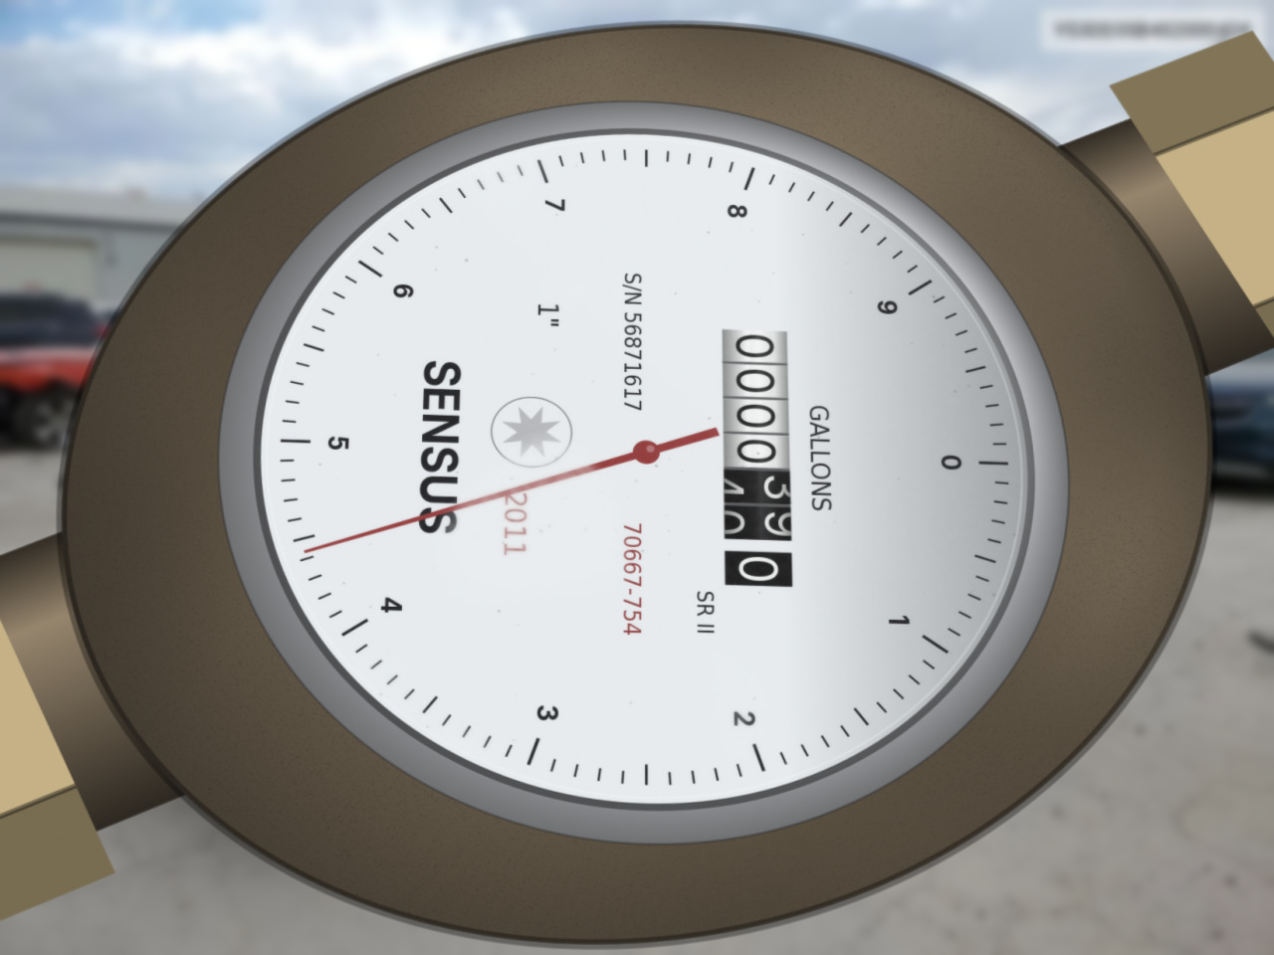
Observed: 394.4 gal
